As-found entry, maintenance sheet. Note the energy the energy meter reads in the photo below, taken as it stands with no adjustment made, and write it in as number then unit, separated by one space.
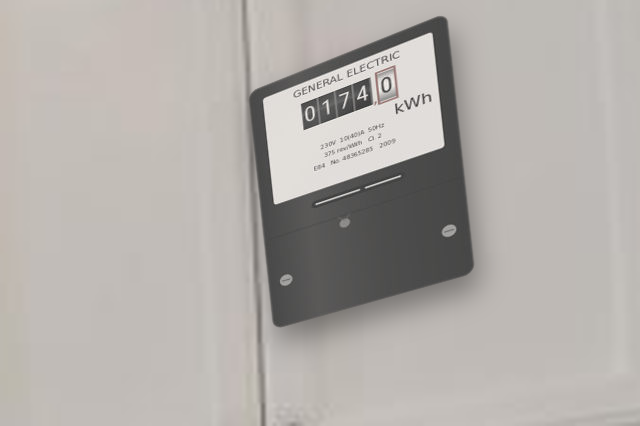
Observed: 174.0 kWh
